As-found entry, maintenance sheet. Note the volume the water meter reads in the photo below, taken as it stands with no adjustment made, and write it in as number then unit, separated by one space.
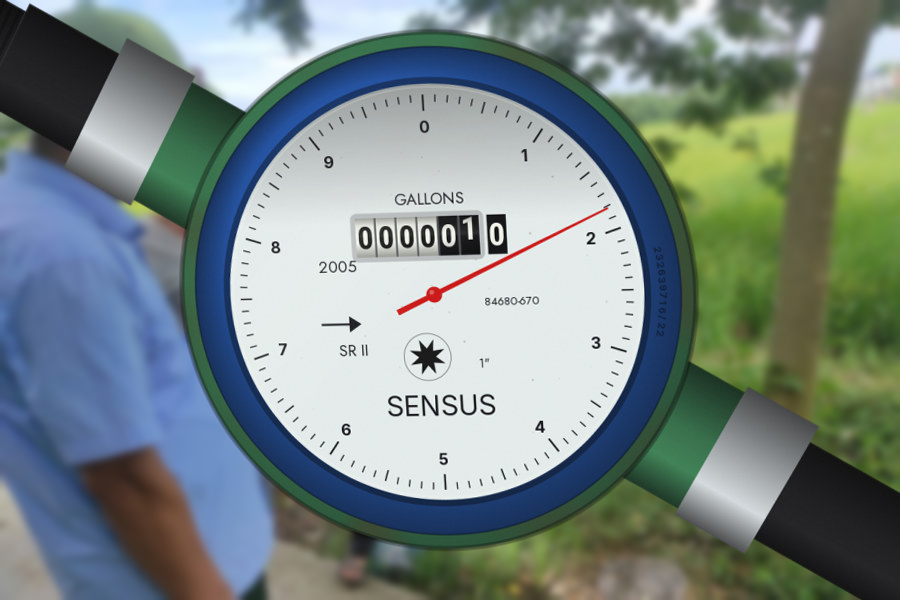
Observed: 11.8 gal
